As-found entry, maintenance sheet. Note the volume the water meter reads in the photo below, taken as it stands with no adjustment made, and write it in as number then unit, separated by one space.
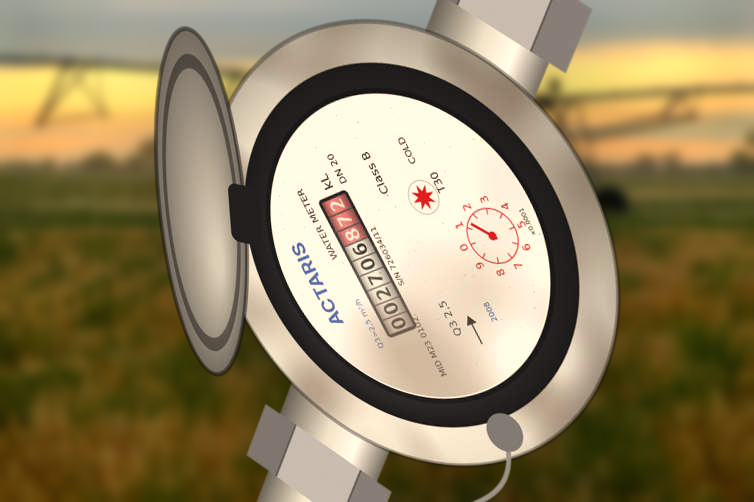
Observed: 2706.8721 kL
